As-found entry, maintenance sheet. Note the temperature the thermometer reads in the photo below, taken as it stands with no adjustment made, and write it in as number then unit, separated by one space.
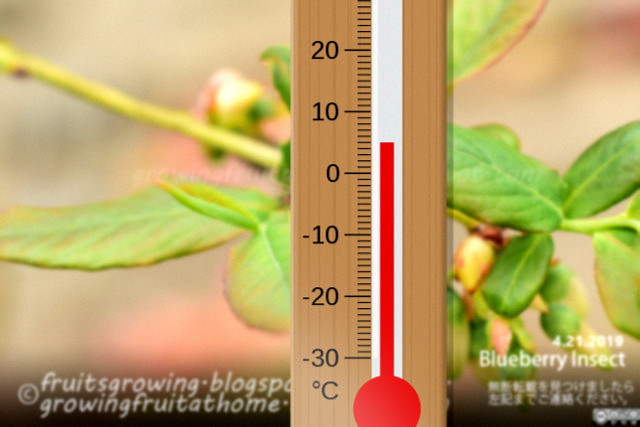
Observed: 5 °C
